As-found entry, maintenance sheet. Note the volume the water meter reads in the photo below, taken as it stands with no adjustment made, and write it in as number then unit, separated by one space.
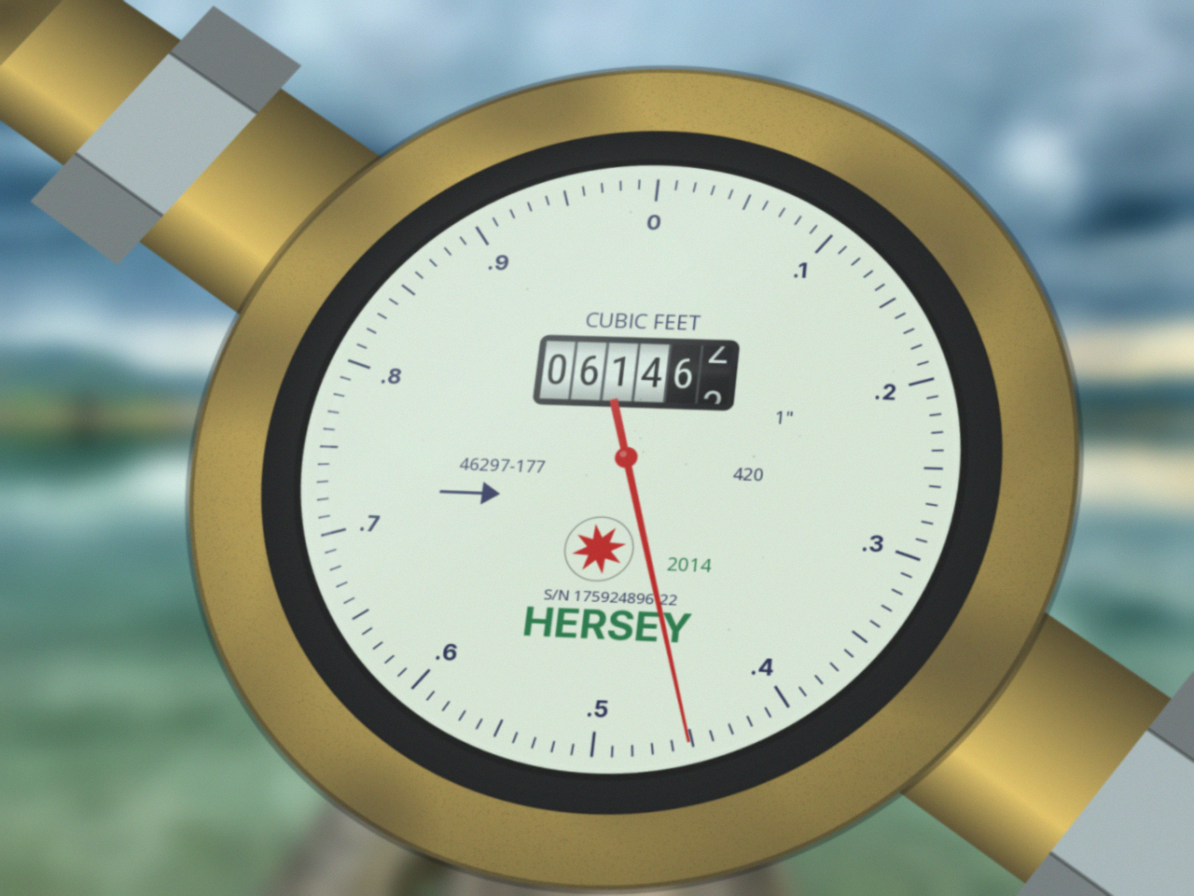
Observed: 61462.45 ft³
